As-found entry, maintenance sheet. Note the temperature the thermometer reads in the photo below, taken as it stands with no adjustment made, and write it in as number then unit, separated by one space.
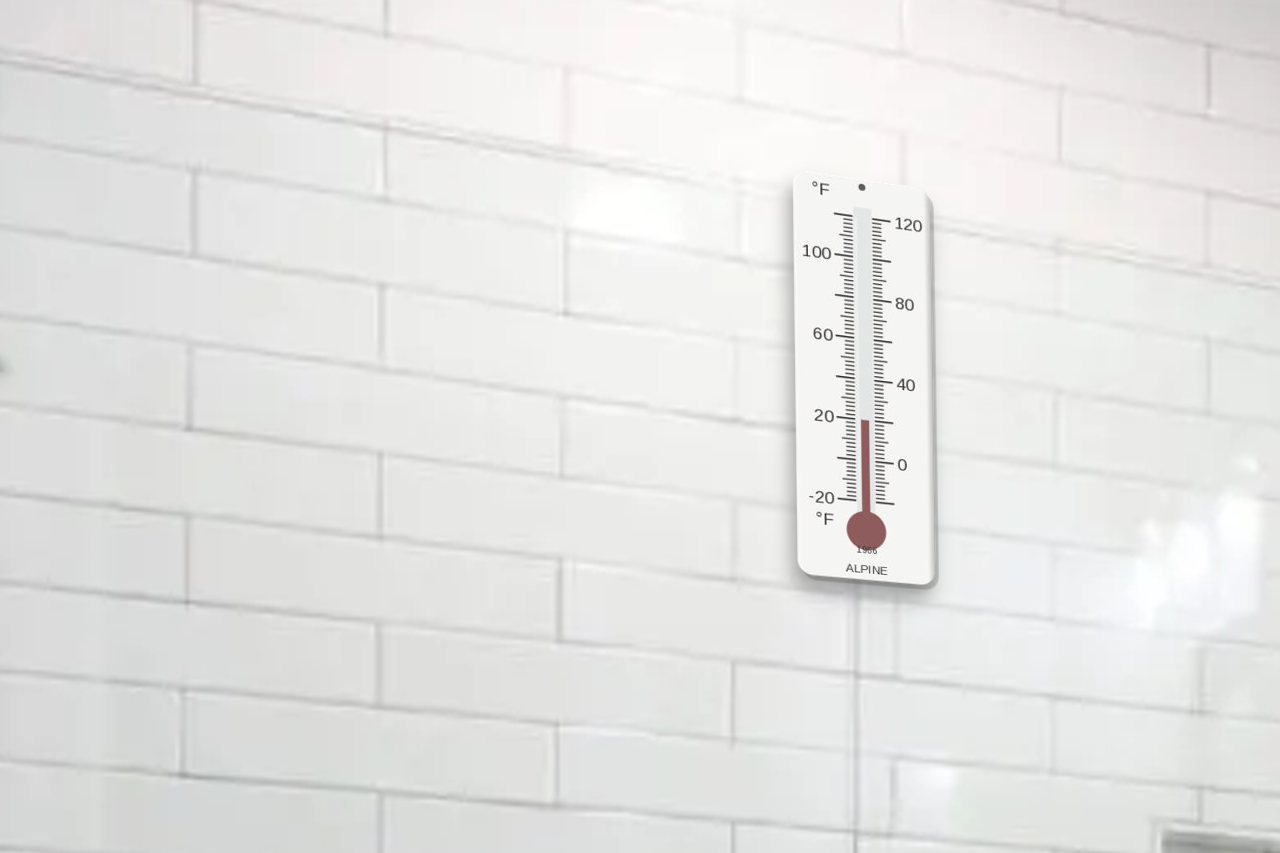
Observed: 20 °F
